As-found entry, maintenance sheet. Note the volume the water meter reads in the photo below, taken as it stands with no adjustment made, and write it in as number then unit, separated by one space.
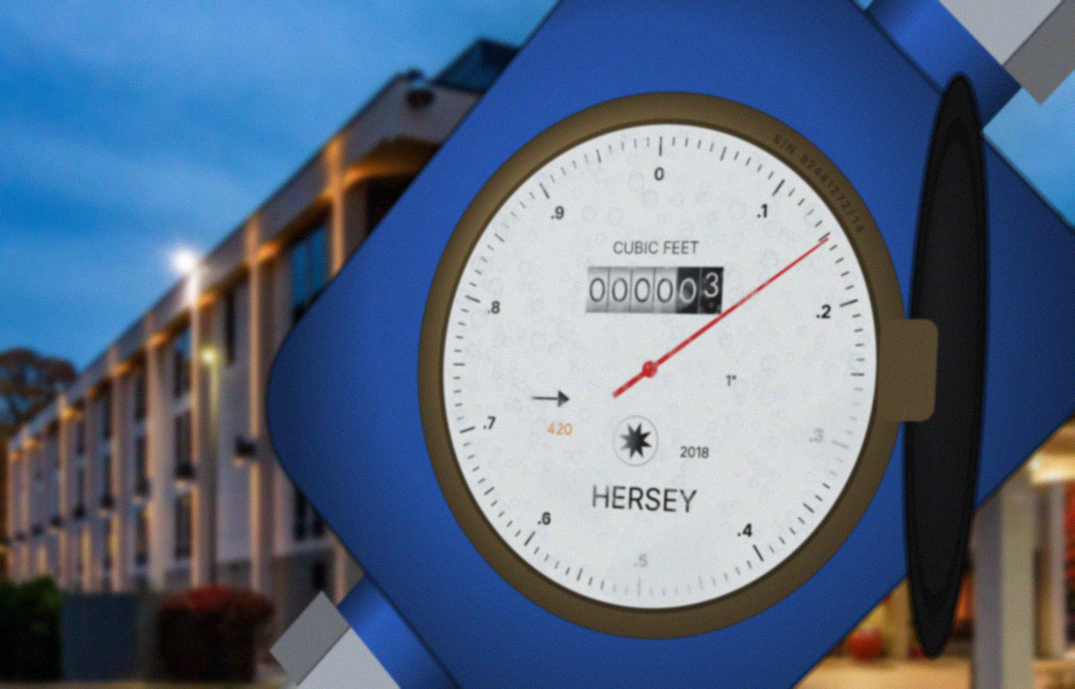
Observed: 3.15 ft³
